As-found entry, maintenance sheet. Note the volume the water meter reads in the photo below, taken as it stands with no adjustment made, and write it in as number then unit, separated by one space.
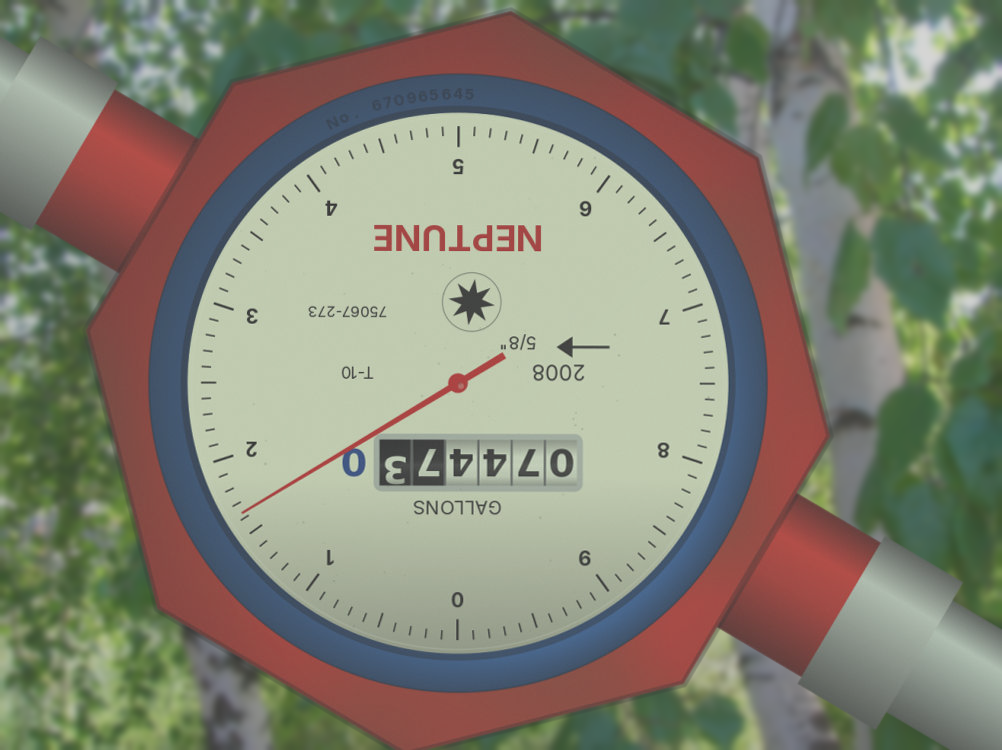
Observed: 744731.6 gal
